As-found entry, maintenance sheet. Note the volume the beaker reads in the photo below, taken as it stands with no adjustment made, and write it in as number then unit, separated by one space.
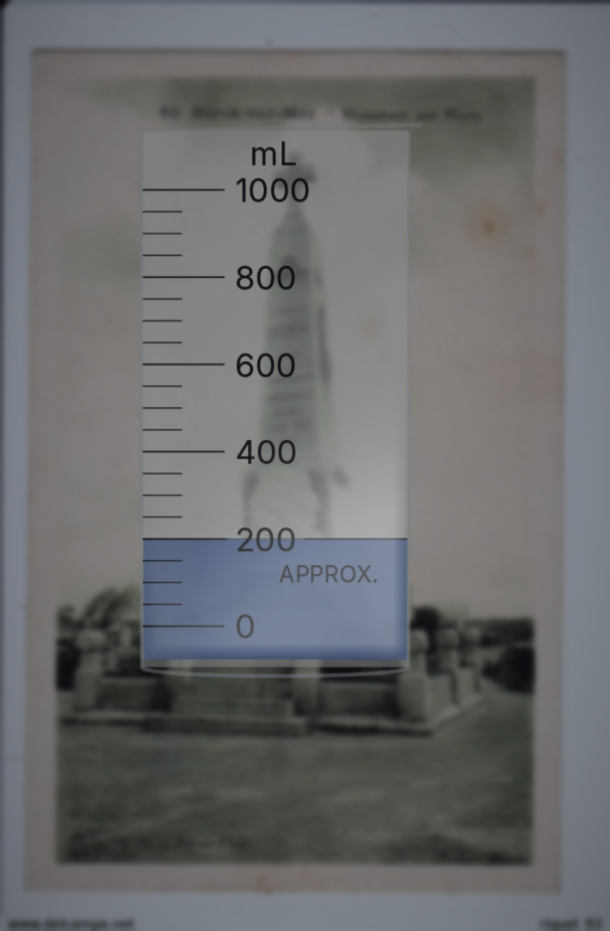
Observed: 200 mL
